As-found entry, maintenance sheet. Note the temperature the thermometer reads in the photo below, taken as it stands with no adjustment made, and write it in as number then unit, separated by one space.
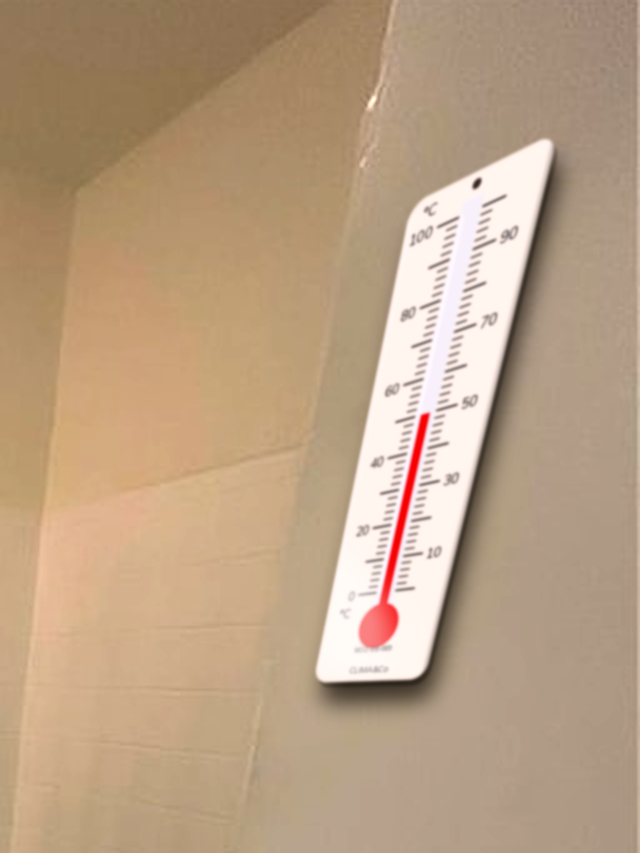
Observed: 50 °C
